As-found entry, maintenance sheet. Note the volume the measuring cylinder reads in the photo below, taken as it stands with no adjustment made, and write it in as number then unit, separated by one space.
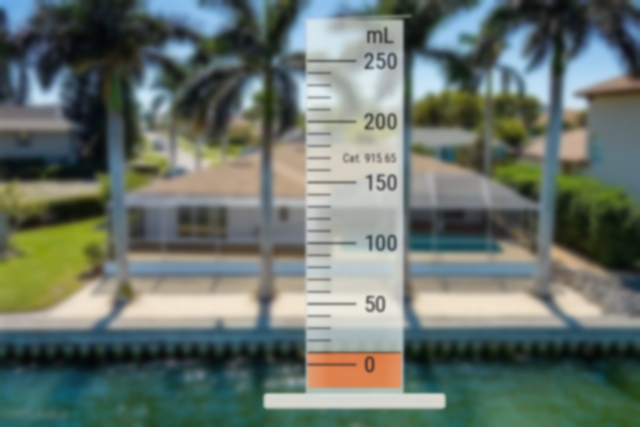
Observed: 10 mL
